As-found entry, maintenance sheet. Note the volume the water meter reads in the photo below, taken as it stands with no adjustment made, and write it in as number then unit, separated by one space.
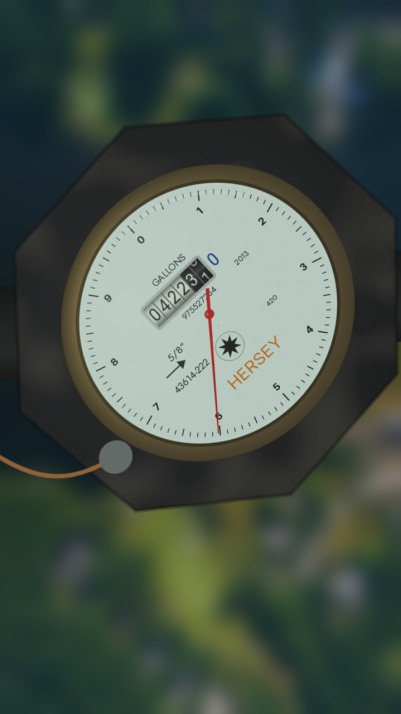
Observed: 422306.0 gal
